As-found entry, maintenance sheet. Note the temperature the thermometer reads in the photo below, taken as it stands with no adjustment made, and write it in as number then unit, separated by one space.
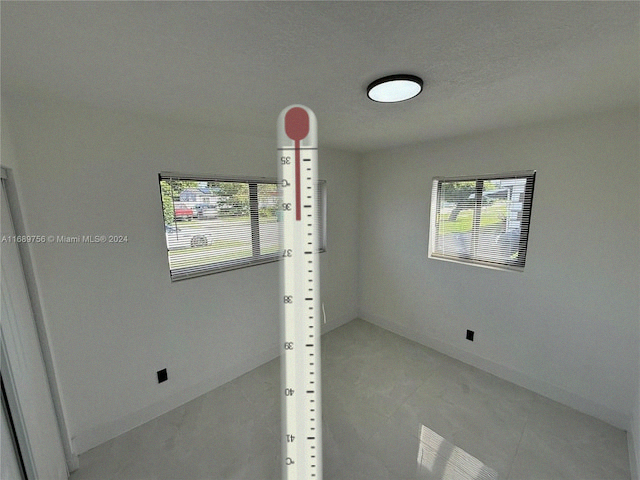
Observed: 36.3 °C
